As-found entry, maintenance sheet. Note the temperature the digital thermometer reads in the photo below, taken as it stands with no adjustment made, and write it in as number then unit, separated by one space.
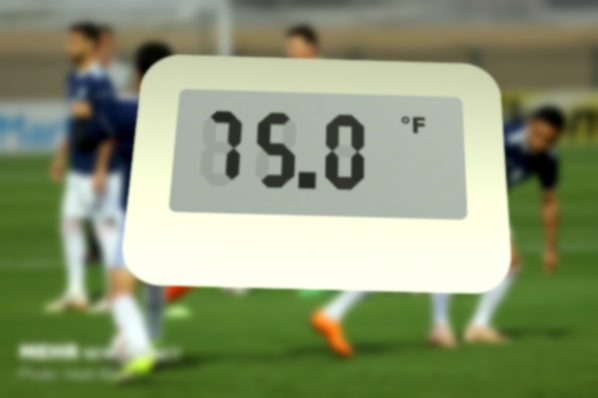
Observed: 75.0 °F
